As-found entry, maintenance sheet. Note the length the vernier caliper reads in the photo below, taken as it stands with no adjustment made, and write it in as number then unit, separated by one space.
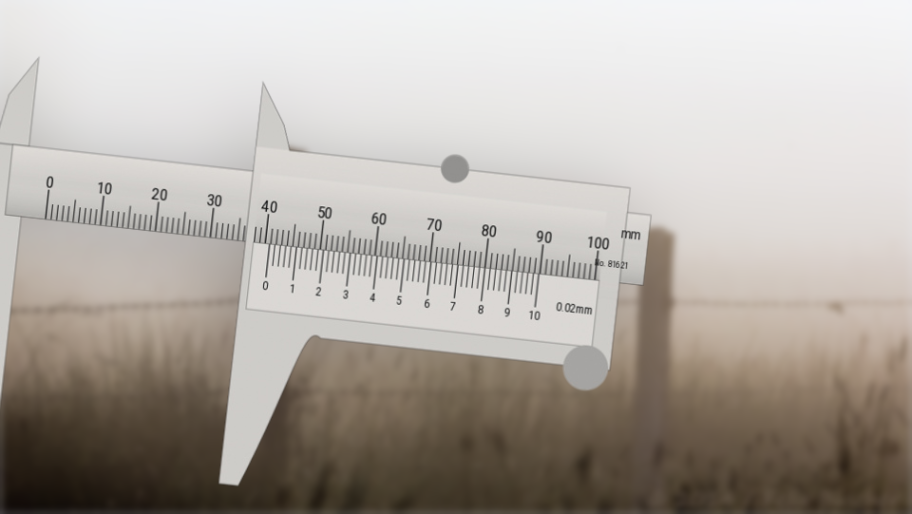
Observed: 40.8 mm
